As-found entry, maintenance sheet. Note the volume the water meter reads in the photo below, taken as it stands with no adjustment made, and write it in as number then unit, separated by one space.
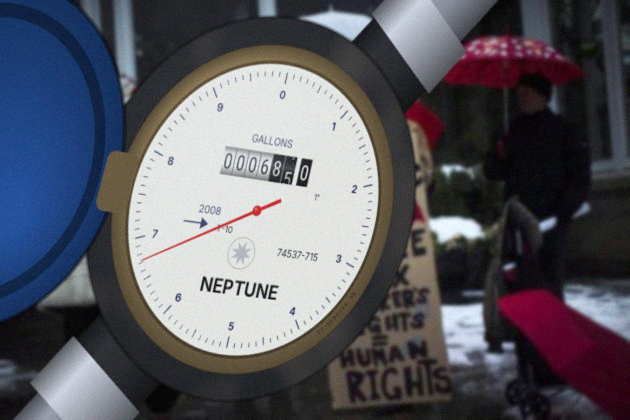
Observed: 6846.7 gal
